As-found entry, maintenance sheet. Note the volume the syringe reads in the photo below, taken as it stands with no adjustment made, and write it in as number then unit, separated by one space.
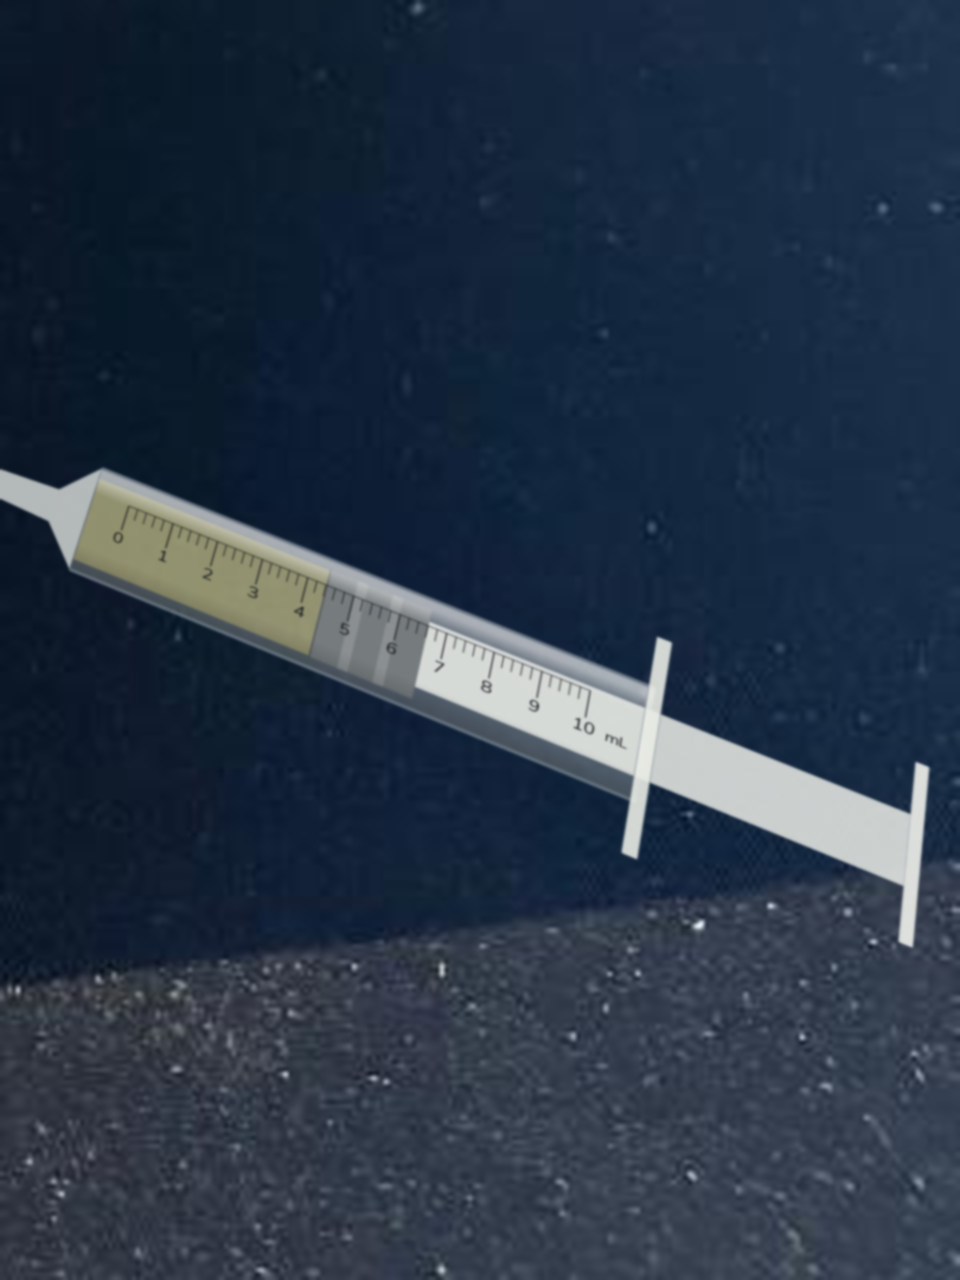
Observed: 4.4 mL
